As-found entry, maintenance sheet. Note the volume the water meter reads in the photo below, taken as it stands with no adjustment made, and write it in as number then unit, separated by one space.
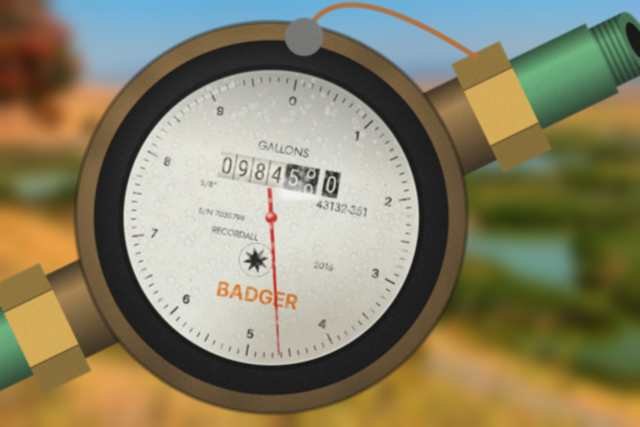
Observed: 984584.6 gal
